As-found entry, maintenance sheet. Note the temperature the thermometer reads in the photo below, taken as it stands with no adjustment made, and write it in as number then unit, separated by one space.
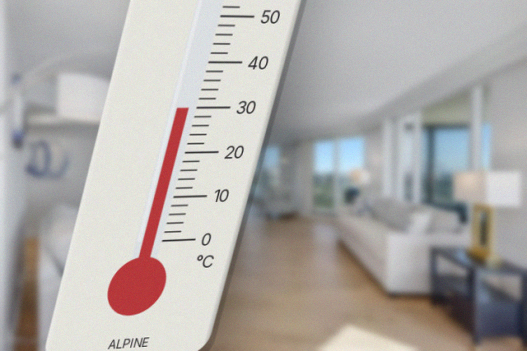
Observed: 30 °C
